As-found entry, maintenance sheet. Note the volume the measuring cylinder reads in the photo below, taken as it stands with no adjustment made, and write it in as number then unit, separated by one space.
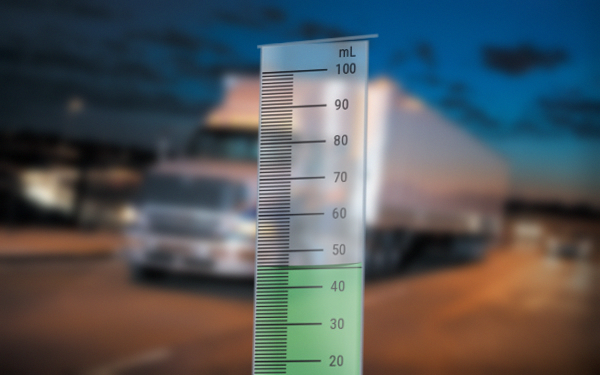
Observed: 45 mL
